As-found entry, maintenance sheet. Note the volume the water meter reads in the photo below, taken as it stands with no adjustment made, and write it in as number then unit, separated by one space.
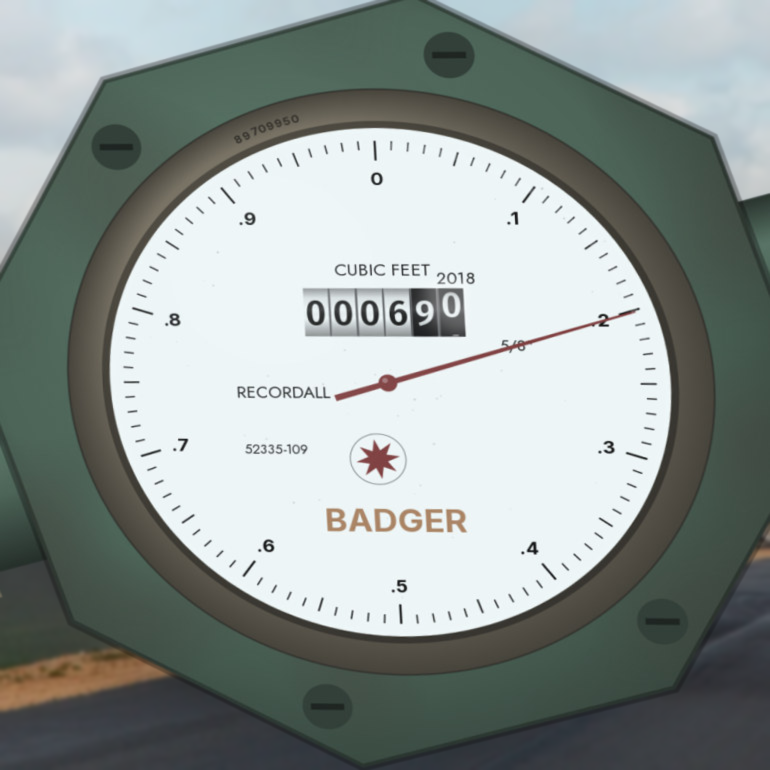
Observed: 690.20 ft³
